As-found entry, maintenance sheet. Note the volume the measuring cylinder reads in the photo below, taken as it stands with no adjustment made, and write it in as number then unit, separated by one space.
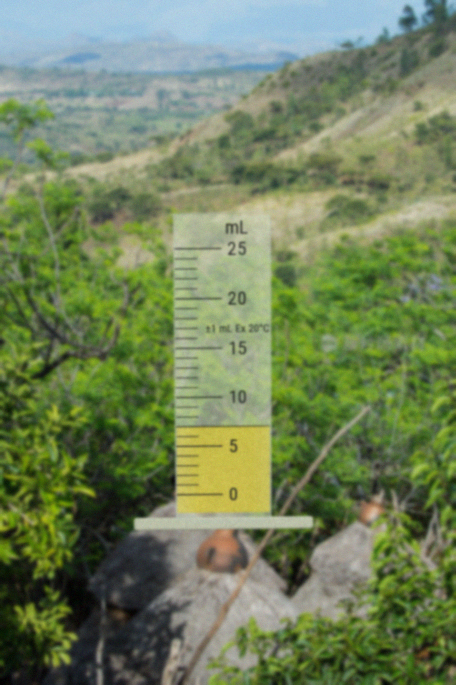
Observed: 7 mL
